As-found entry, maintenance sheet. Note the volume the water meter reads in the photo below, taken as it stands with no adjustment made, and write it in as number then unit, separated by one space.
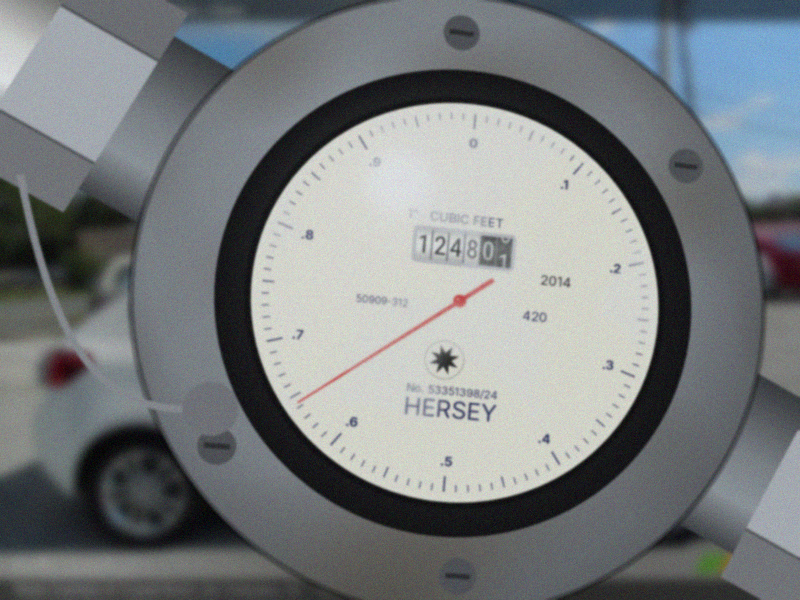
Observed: 124800.64 ft³
